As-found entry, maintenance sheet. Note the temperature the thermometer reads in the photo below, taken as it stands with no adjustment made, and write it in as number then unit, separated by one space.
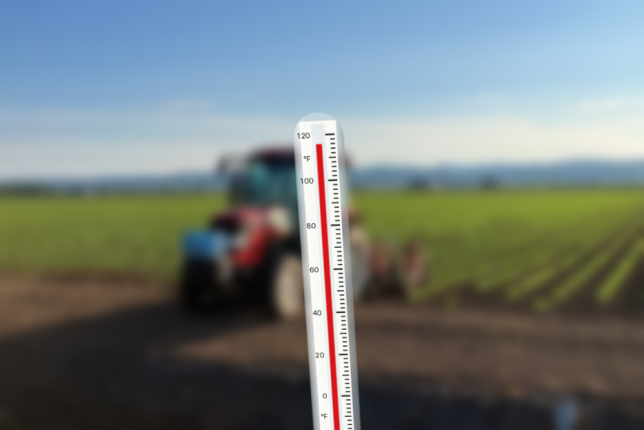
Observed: 116 °F
